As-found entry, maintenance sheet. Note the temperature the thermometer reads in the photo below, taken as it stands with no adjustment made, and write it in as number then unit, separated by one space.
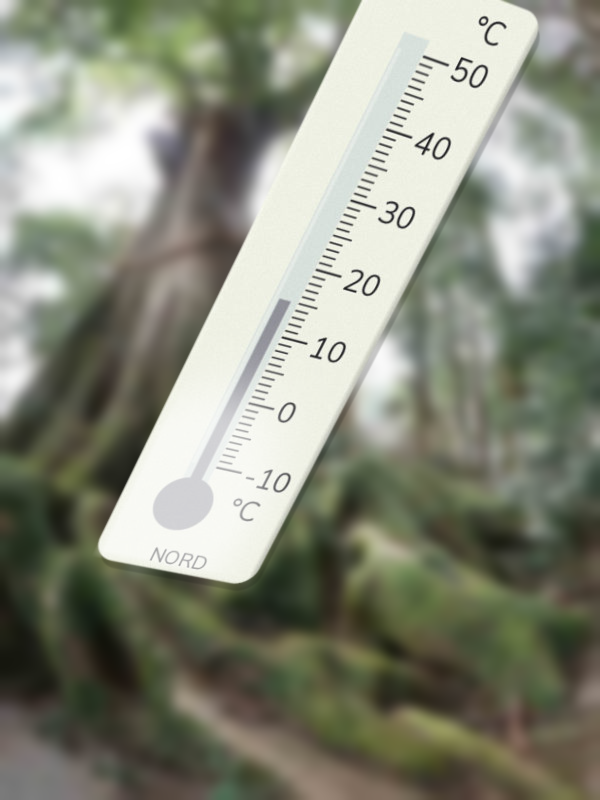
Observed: 15 °C
